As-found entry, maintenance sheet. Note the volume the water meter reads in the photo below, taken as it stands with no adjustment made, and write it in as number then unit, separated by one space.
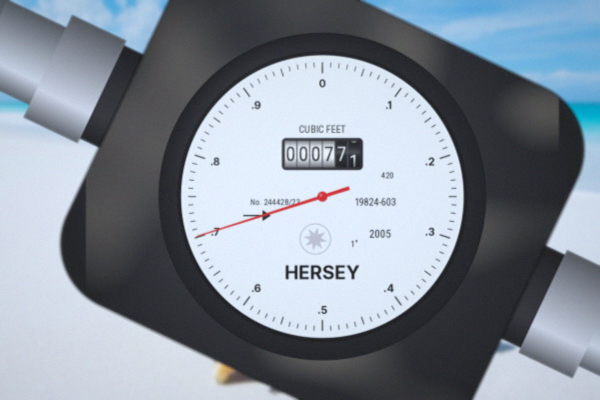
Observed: 770.70 ft³
